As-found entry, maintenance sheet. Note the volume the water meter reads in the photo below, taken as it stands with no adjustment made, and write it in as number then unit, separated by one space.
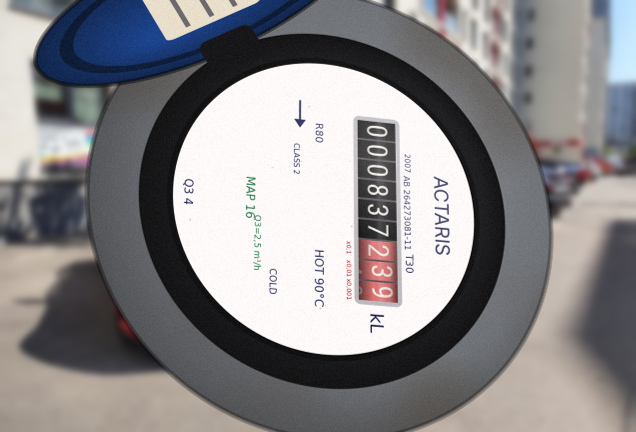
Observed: 837.239 kL
